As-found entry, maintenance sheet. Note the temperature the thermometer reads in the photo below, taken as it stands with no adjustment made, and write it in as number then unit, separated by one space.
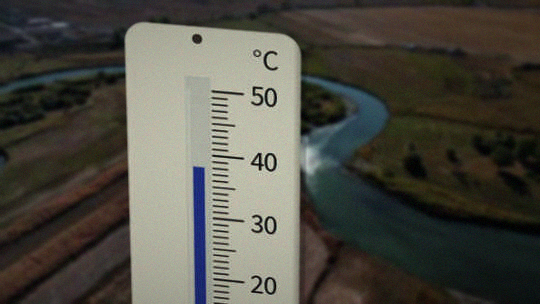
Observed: 38 °C
